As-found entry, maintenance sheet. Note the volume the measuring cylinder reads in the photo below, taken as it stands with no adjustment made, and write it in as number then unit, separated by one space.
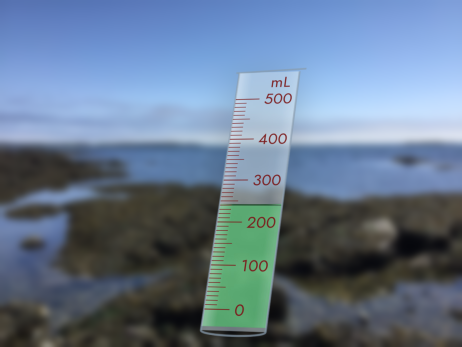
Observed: 240 mL
